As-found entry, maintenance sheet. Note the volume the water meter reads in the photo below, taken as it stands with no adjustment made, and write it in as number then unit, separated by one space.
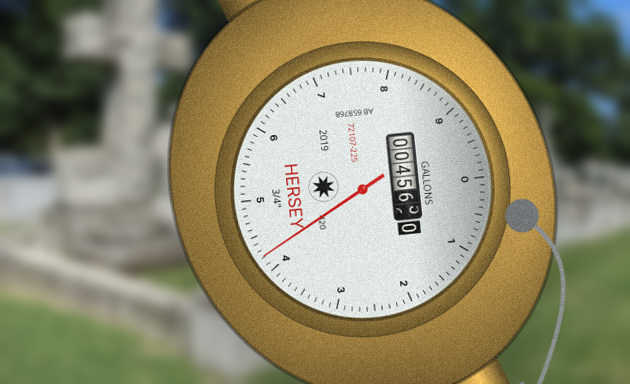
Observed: 45654.2 gal
